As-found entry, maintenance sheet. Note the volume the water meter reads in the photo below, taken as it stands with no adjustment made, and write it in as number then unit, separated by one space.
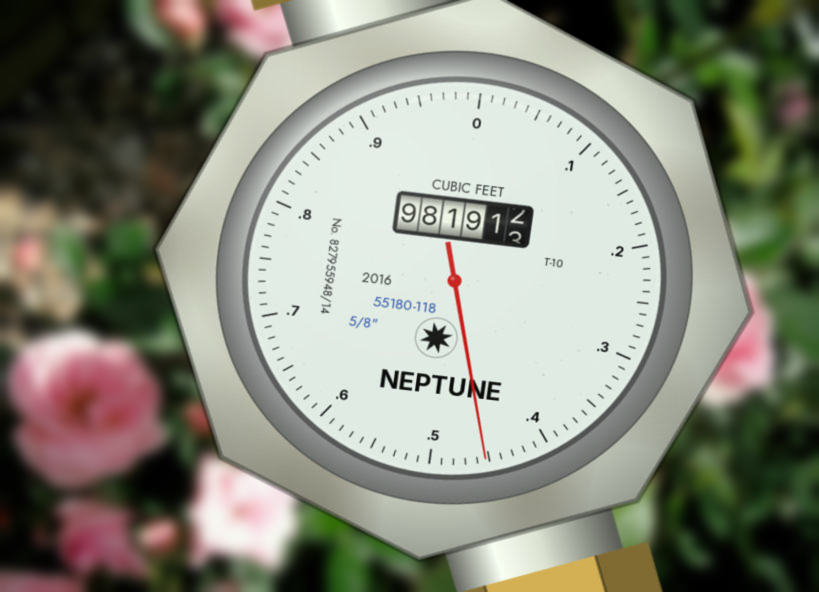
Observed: 981912.45 ft³
